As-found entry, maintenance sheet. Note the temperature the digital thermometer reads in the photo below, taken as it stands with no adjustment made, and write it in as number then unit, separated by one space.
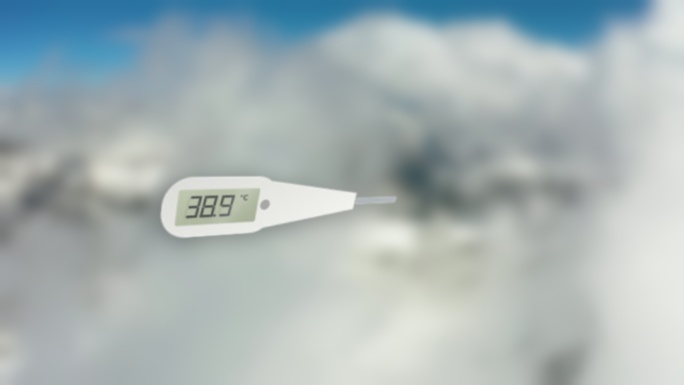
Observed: 38.9 °C
